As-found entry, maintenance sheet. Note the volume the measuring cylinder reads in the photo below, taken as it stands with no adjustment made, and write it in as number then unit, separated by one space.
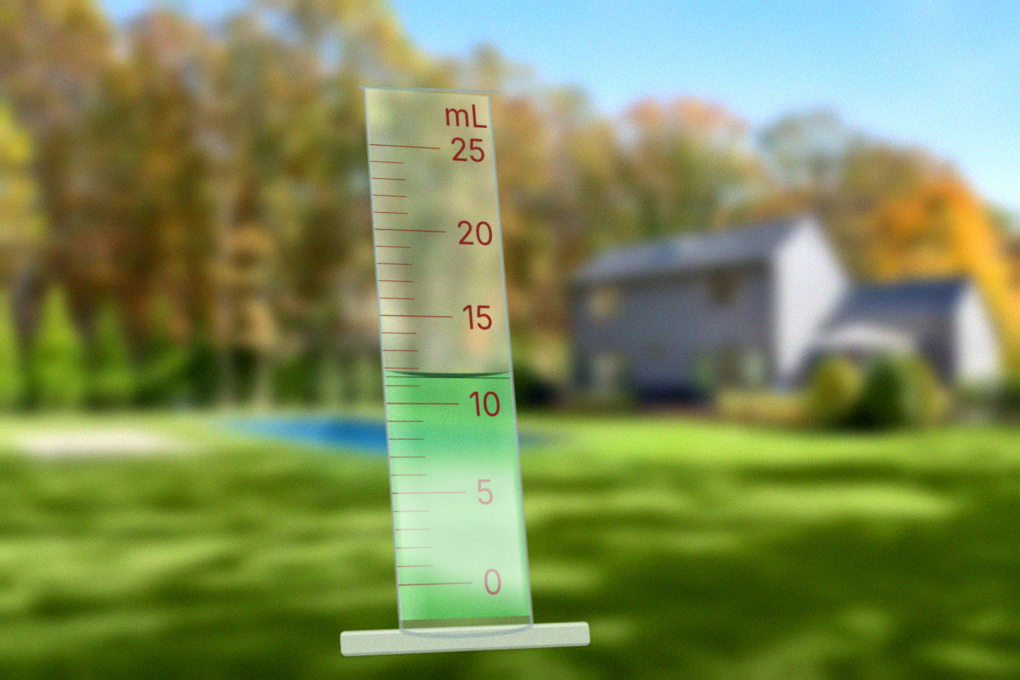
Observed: 11.5 mL
